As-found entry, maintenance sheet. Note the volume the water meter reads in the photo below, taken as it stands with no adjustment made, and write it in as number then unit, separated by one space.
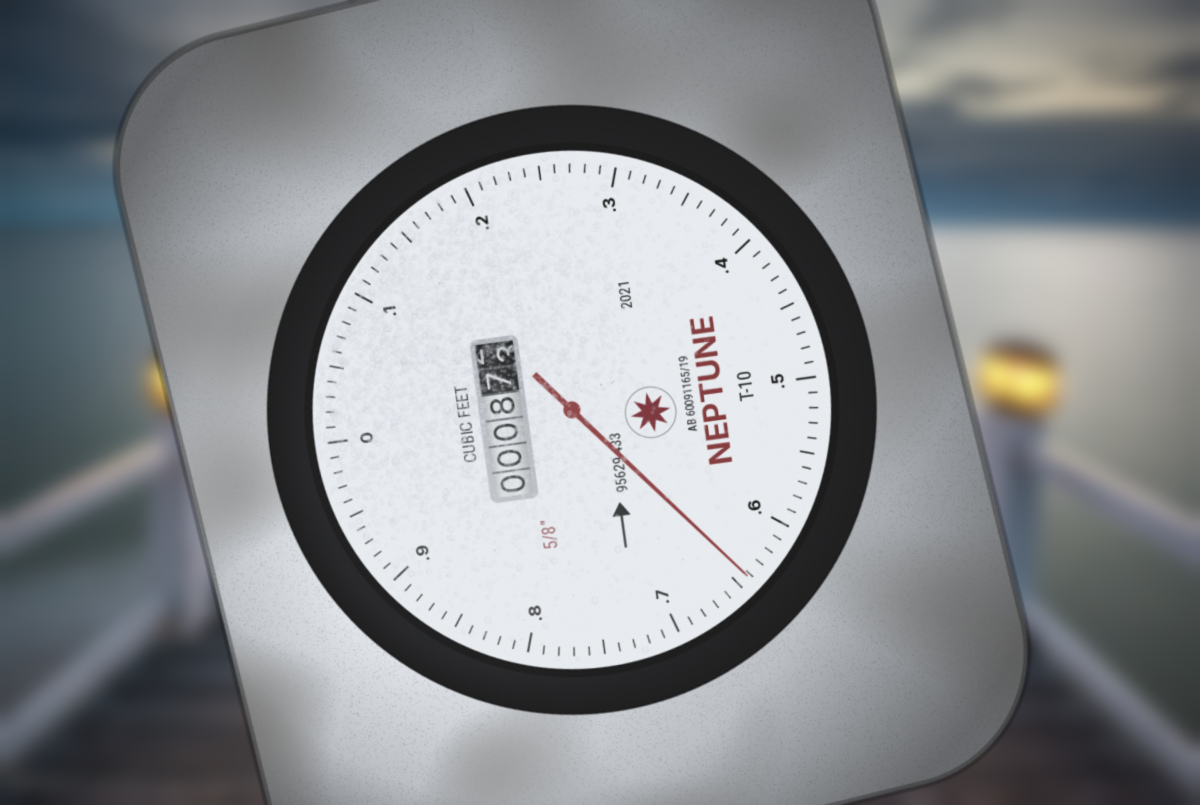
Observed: 872.64 ft³
